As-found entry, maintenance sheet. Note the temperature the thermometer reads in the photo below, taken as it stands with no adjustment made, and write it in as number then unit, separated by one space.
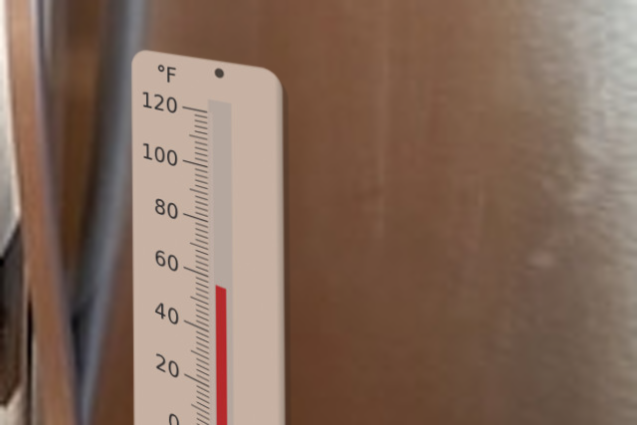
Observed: 58 °F
